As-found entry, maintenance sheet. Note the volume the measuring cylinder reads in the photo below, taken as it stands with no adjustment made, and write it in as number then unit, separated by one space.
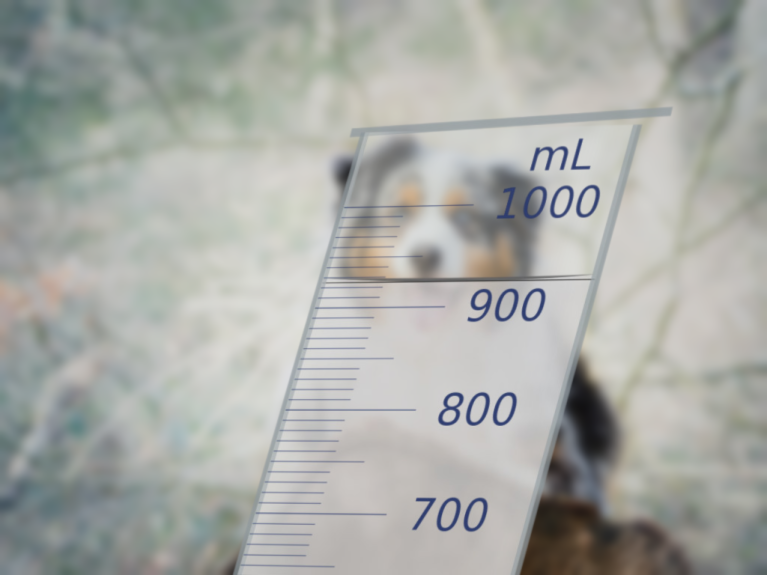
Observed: 925 mL
